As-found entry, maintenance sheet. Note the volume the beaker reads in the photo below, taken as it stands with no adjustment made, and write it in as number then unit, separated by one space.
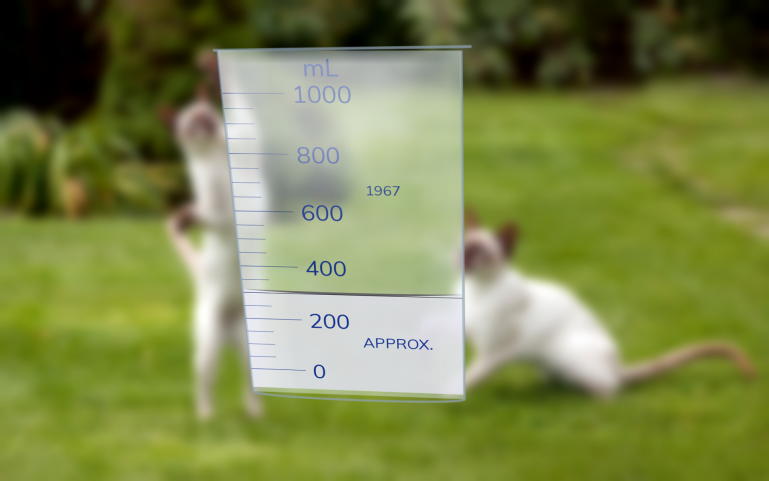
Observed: 300 mL
